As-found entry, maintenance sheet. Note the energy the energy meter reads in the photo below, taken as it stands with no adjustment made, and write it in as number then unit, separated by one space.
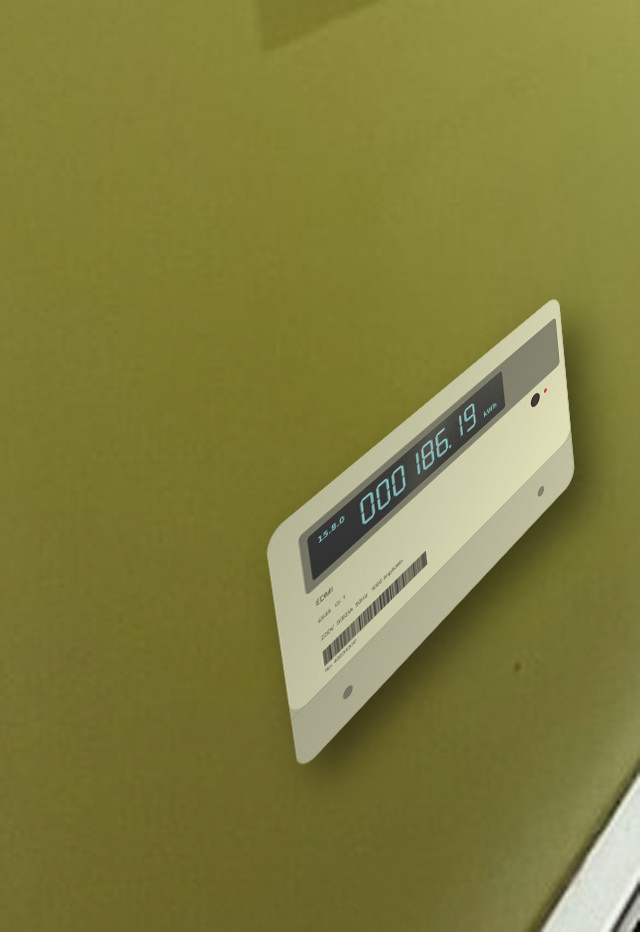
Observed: 186.19 kWh
